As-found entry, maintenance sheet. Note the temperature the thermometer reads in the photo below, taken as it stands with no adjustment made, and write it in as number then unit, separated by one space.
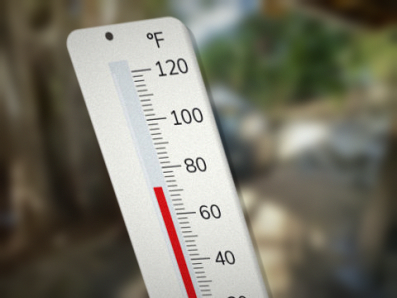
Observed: 72 °F
